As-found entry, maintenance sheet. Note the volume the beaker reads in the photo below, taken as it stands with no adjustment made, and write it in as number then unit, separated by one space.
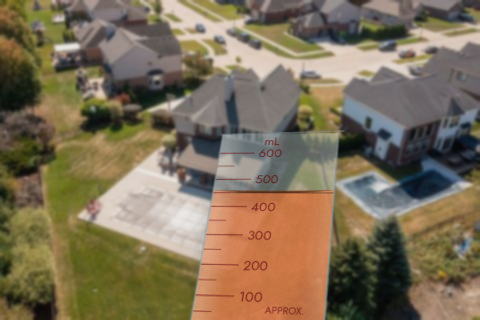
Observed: 450 mL
